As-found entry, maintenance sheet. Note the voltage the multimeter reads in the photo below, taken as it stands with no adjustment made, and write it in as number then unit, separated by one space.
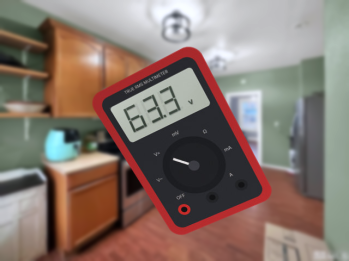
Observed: 63.3 V
